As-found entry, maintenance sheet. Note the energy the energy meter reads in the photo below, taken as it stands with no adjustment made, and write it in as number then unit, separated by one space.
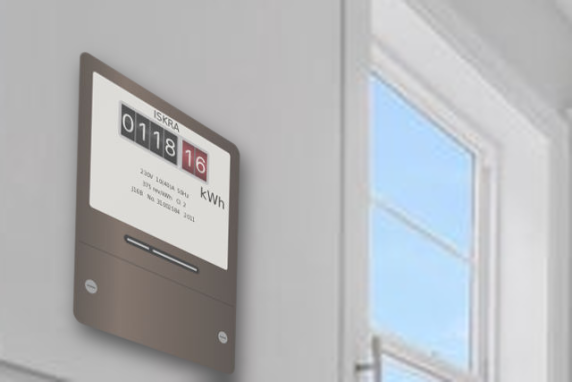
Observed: 118.16 kWh
